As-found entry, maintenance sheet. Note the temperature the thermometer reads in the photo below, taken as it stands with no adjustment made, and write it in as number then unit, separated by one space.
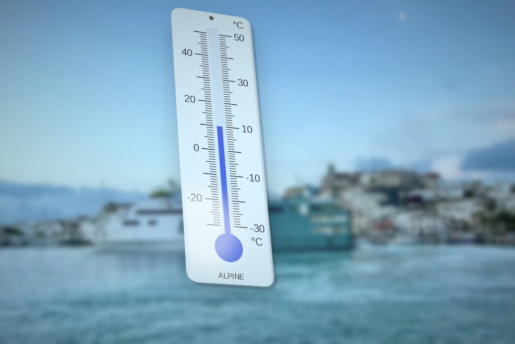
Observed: 10 °C
